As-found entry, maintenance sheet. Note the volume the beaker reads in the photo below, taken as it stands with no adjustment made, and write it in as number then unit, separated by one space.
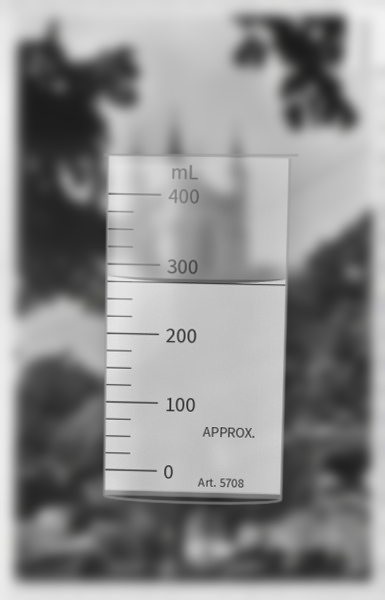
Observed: 275 mL
